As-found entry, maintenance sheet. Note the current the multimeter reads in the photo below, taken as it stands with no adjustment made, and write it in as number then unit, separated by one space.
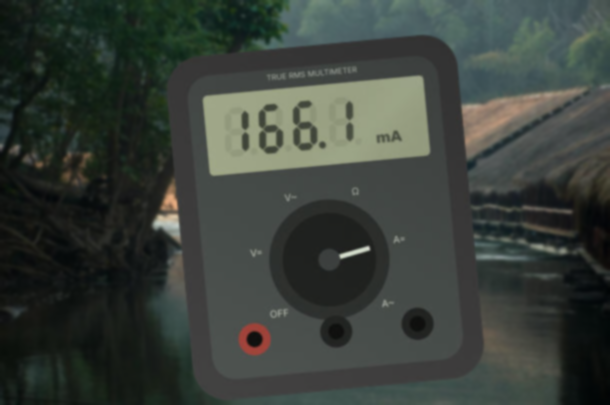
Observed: 166.1 mA
